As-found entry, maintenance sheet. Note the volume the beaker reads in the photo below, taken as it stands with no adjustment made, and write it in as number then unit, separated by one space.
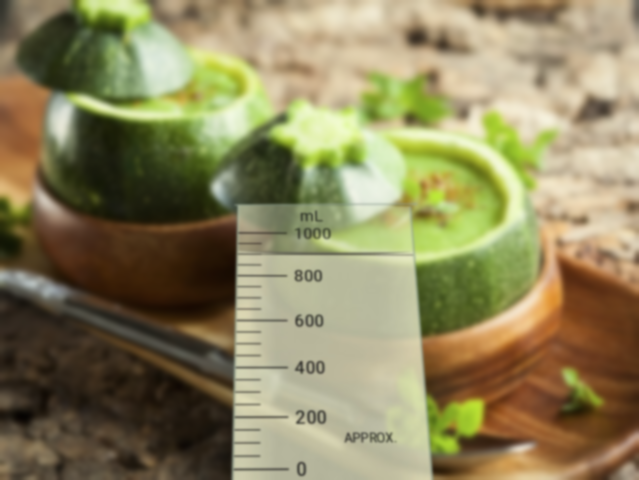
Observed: 900 mL
